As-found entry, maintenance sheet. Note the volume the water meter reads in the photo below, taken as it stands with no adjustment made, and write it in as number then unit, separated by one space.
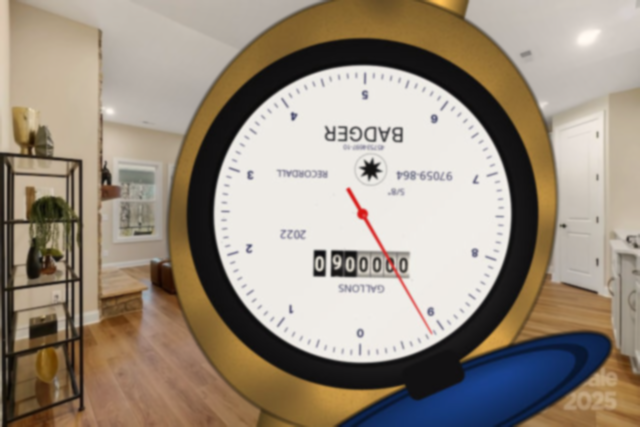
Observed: 59.1 gal
